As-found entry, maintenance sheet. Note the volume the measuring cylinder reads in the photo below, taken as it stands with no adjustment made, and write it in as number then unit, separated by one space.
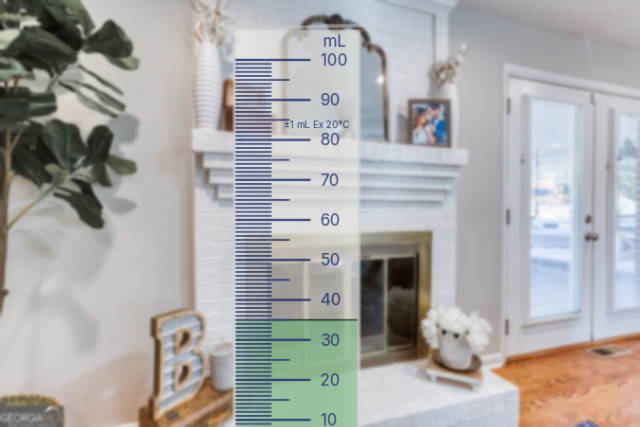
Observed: 35 mL
